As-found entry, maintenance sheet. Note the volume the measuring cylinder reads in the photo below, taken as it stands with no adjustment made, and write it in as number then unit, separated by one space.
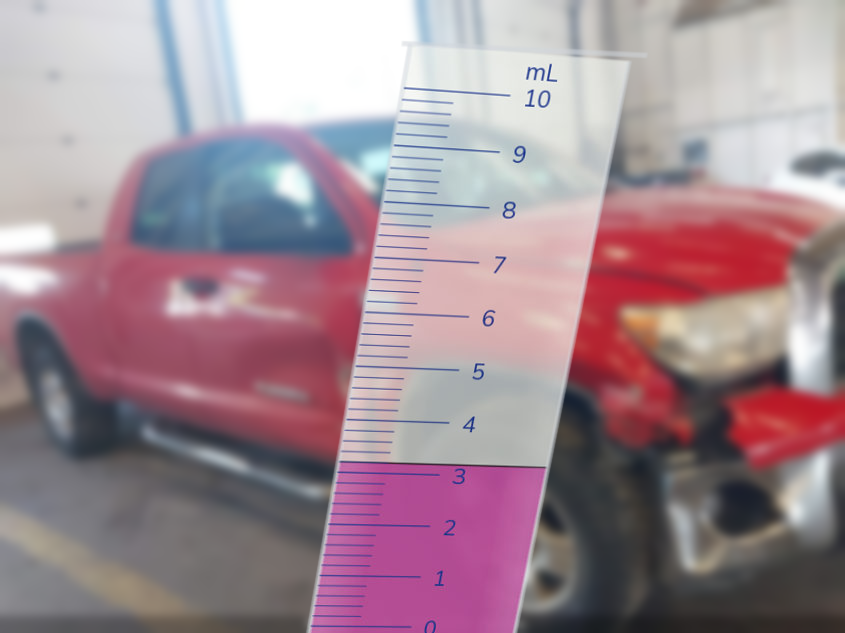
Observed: 3.2 mL
